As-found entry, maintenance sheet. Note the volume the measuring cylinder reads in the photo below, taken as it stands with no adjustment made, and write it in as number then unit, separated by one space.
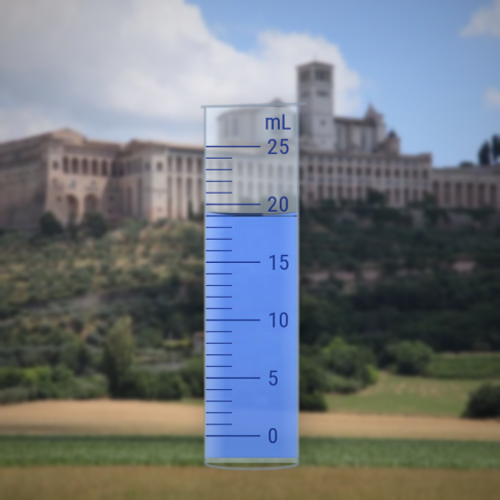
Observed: 19 mL
